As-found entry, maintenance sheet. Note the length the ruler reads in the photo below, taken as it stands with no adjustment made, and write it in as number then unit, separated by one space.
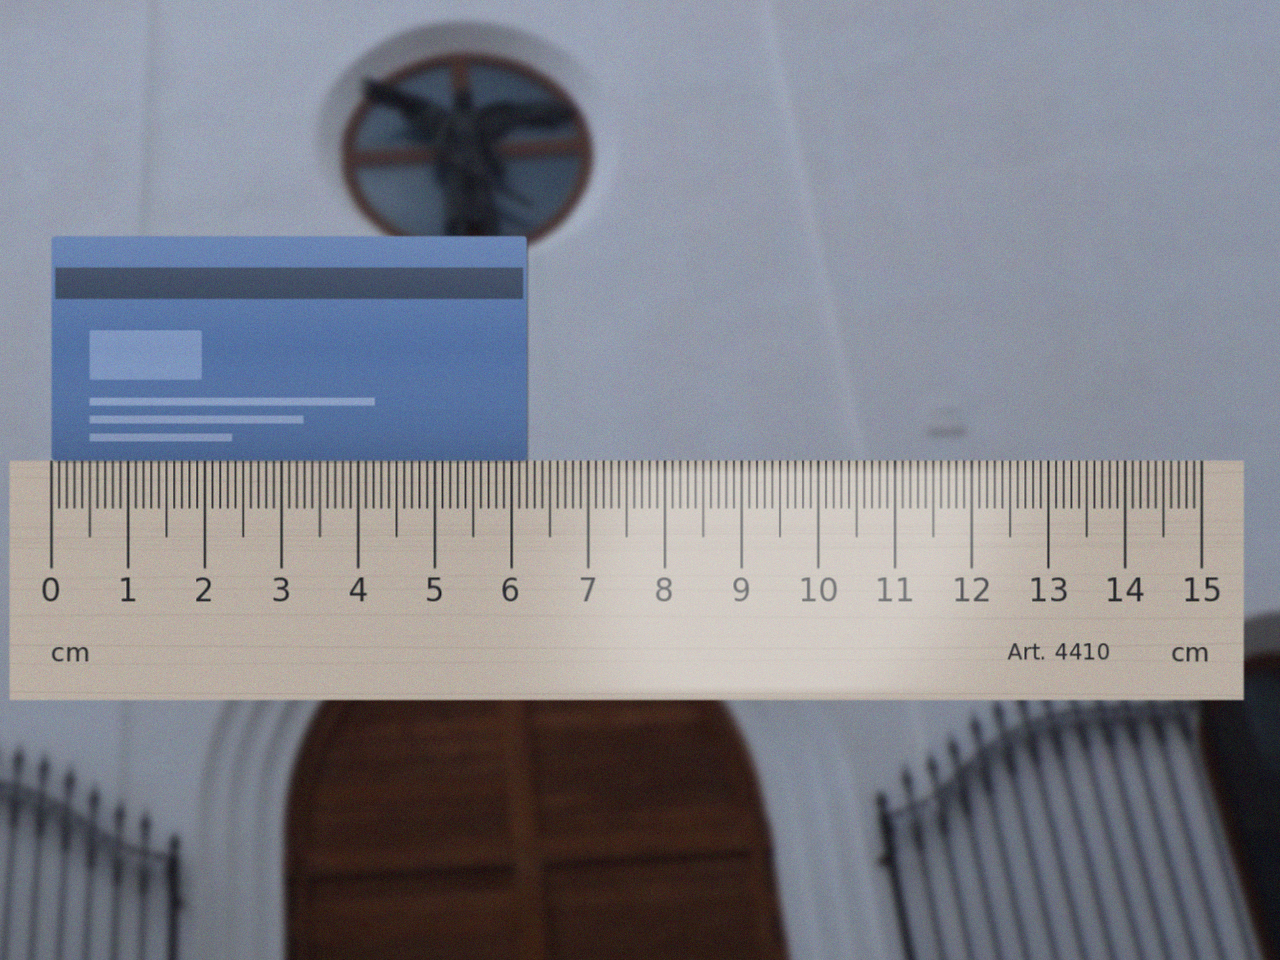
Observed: 6.2 cm
